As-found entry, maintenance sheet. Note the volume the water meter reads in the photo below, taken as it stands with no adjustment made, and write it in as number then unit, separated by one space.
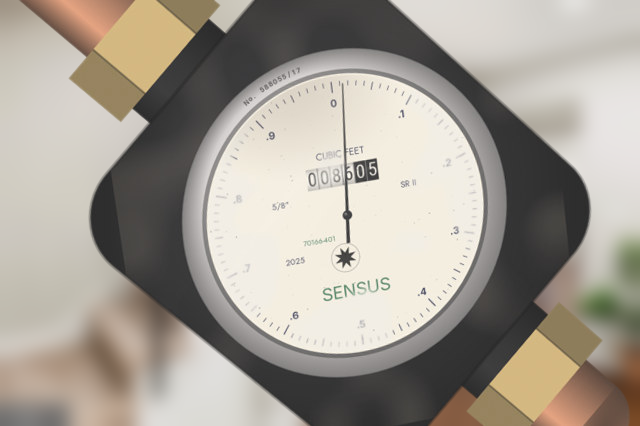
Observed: 8605.01 ft³
